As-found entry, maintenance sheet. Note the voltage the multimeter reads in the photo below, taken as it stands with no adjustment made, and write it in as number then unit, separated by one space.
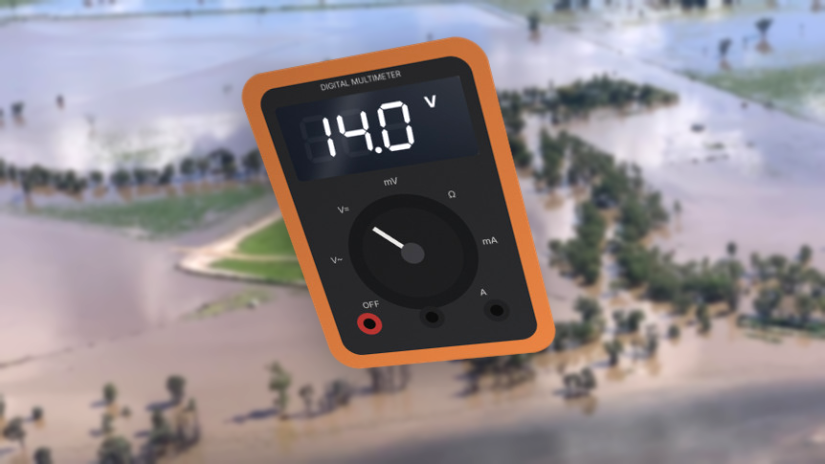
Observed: 14.0 V
